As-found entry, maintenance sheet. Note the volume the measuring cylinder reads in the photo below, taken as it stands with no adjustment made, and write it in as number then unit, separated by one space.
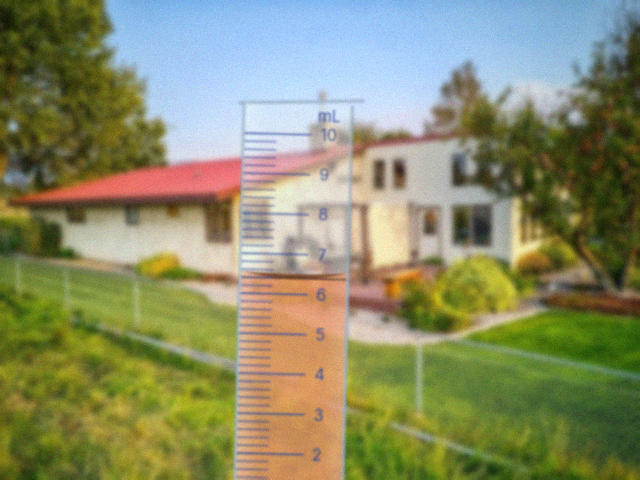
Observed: 6.4 mL
